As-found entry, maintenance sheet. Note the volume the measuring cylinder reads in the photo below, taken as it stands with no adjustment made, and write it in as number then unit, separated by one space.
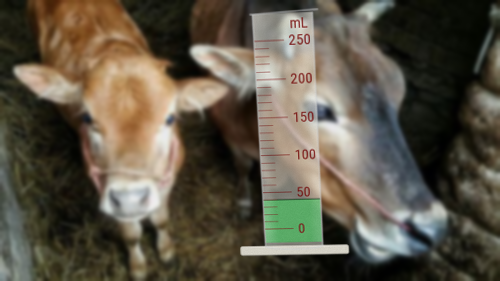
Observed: 40 mL
